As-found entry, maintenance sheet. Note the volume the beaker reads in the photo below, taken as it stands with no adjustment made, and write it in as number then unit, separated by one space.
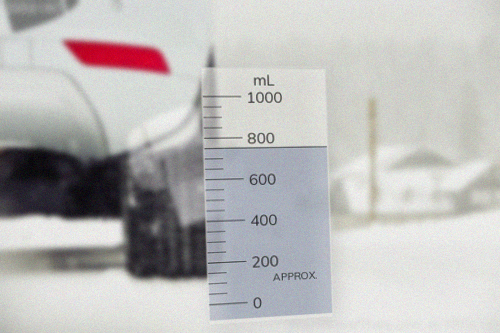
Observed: 750 mL
